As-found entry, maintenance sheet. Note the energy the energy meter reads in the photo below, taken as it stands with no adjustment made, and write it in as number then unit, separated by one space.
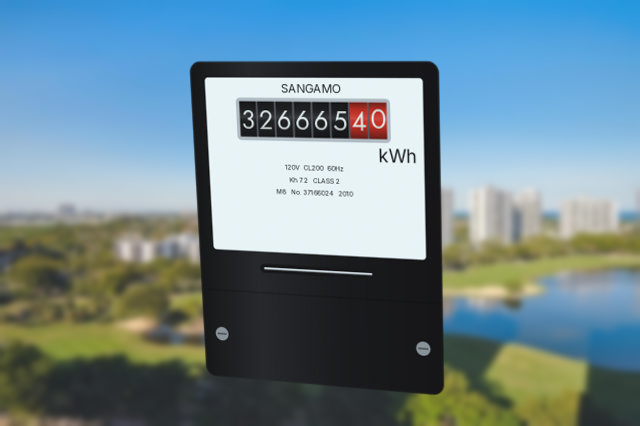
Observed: 326665.40 kWh
